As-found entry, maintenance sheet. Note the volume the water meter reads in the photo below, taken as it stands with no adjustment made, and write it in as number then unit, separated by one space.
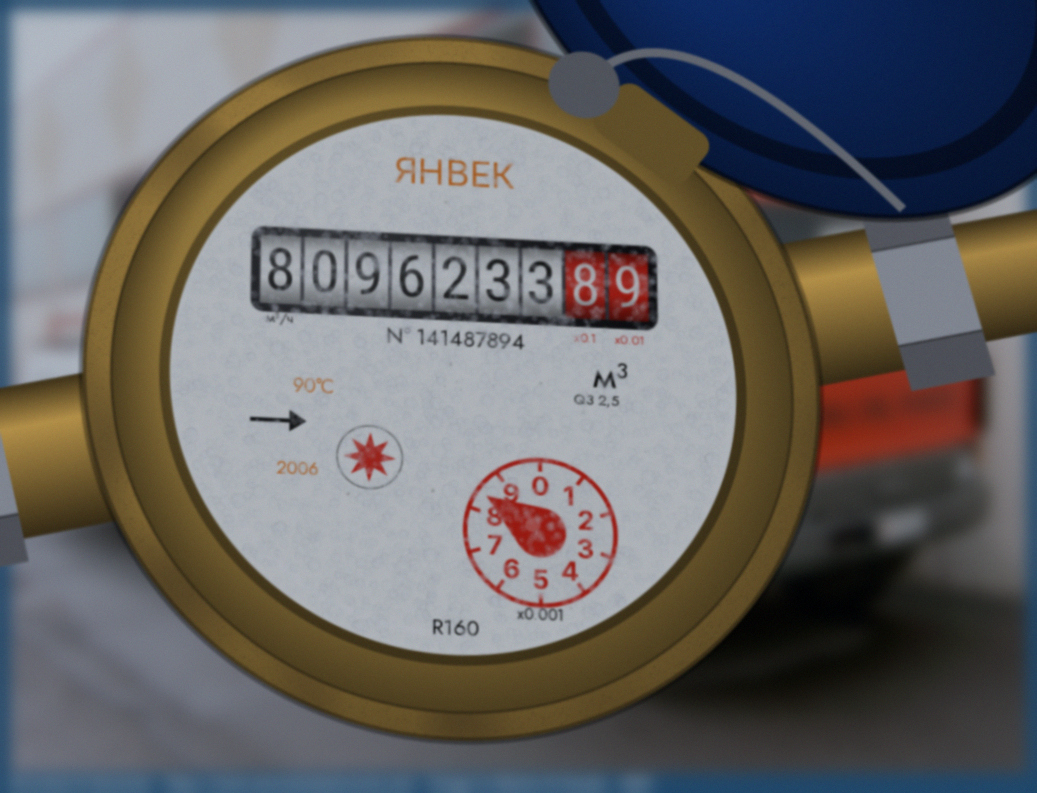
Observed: 8096233.898 m³
